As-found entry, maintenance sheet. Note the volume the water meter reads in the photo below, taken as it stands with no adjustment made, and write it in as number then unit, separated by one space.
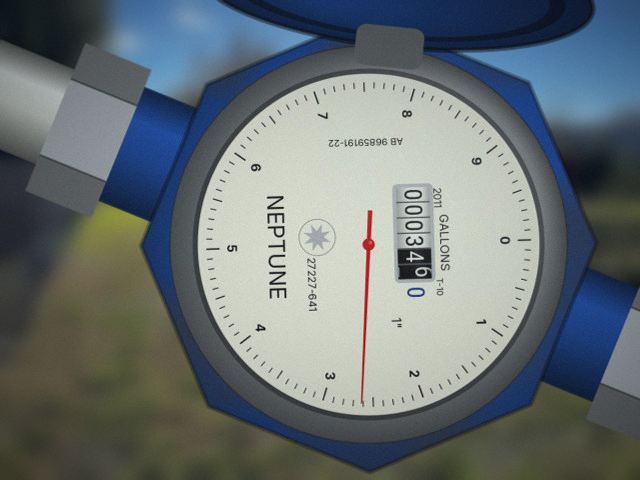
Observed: 3462.6 gal
